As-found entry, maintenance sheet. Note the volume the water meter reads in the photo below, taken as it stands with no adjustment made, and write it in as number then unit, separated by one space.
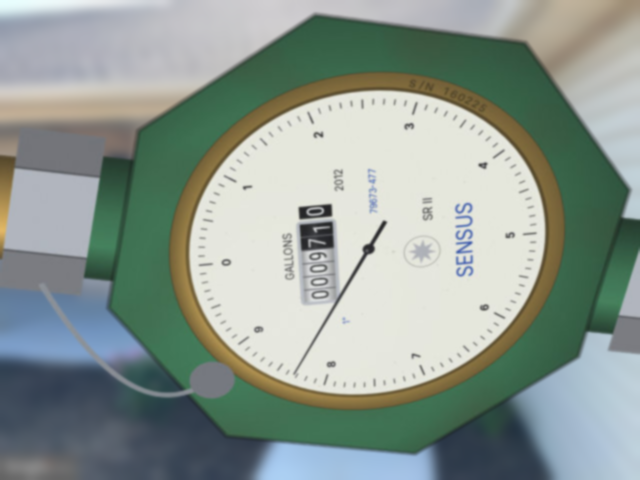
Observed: 9708.3 gal
